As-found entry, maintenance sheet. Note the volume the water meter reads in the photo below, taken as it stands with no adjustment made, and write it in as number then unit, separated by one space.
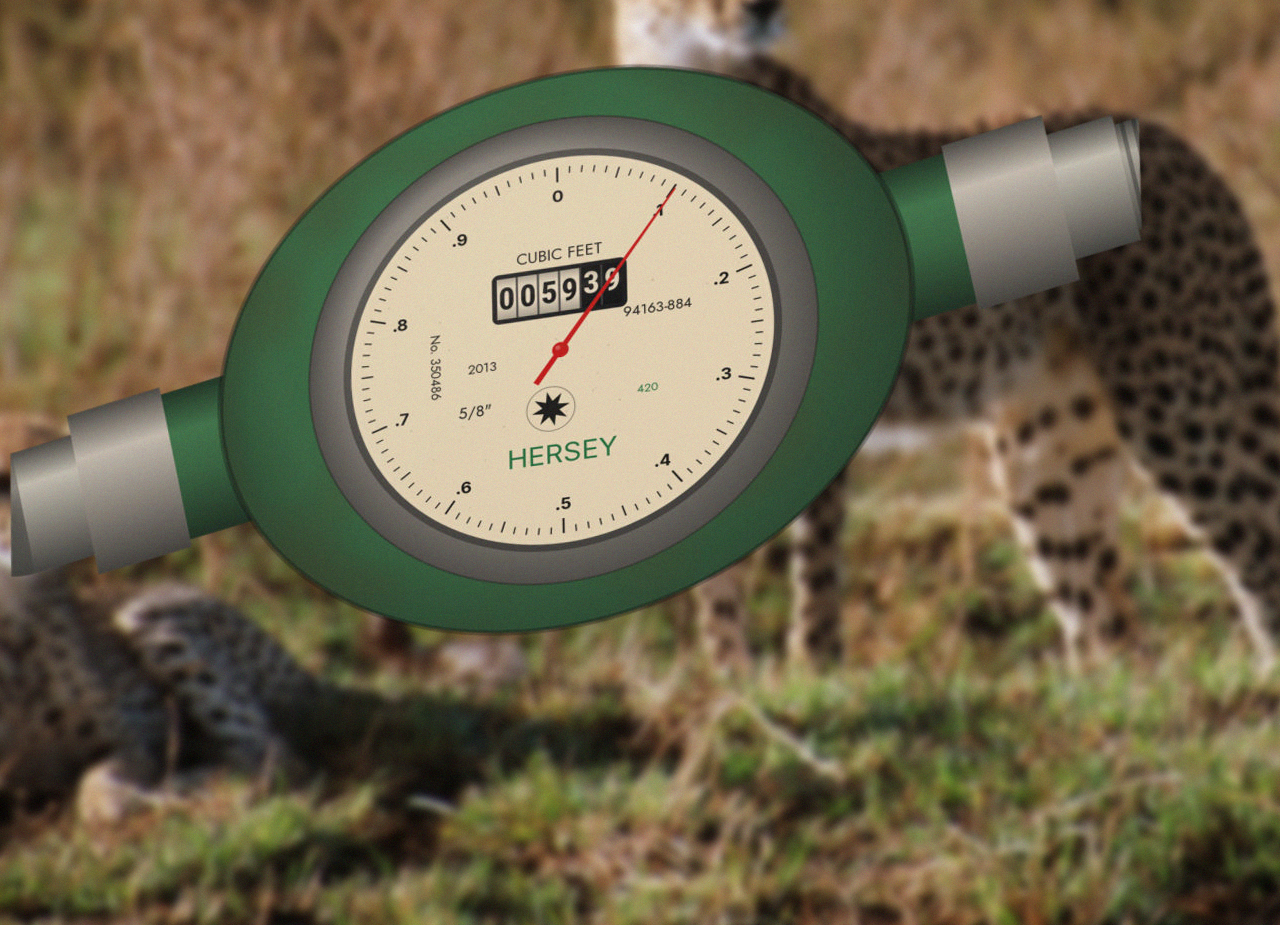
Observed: 5939.10 ft³
